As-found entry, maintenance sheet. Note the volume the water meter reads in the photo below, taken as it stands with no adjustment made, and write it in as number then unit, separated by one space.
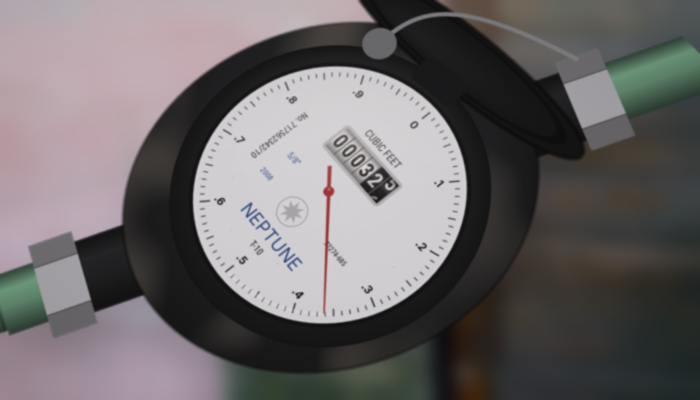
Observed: 325.36 ft³
